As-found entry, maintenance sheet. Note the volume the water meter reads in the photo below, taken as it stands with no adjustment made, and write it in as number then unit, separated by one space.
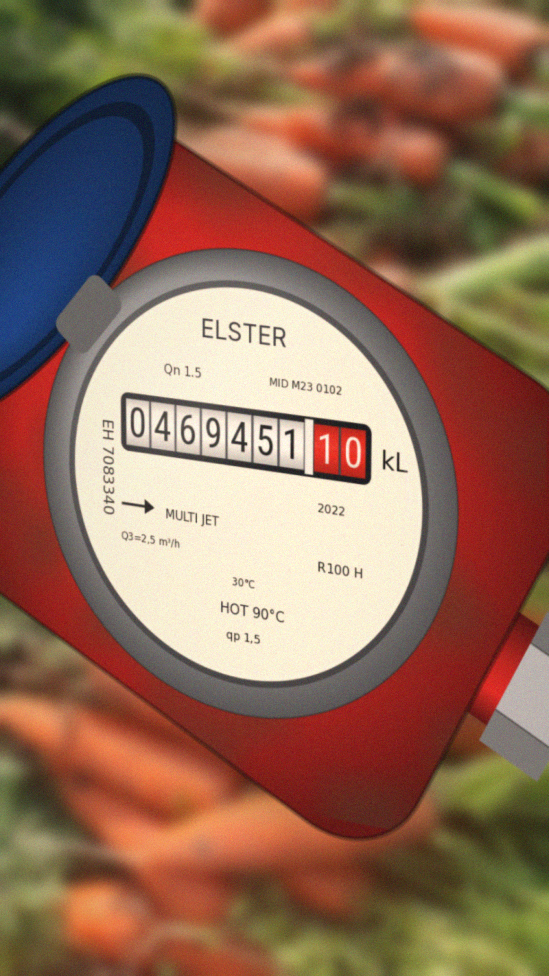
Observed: 469451.10 kL
